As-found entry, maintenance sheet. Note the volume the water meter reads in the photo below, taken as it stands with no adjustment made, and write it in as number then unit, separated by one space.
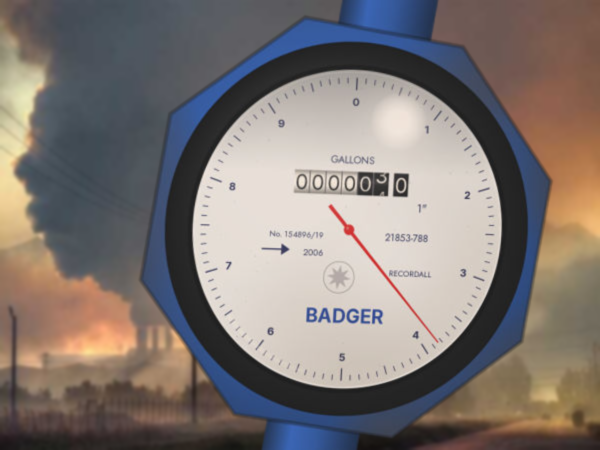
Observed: 33.8 gal
